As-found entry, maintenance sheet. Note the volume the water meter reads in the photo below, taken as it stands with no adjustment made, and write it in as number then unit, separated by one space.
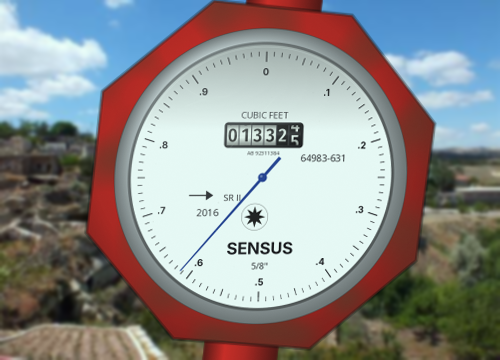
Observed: 13324.61 ft³
